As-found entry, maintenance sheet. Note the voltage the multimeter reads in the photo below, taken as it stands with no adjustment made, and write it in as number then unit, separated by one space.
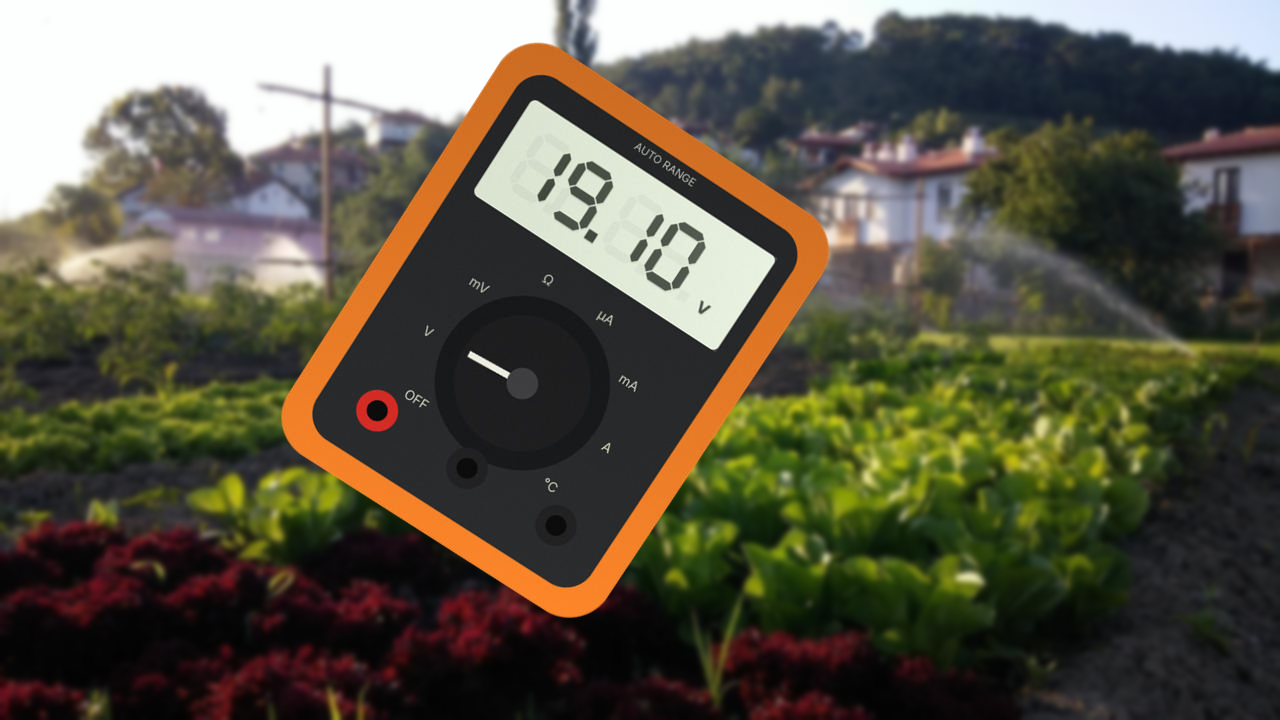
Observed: 19.10 V
